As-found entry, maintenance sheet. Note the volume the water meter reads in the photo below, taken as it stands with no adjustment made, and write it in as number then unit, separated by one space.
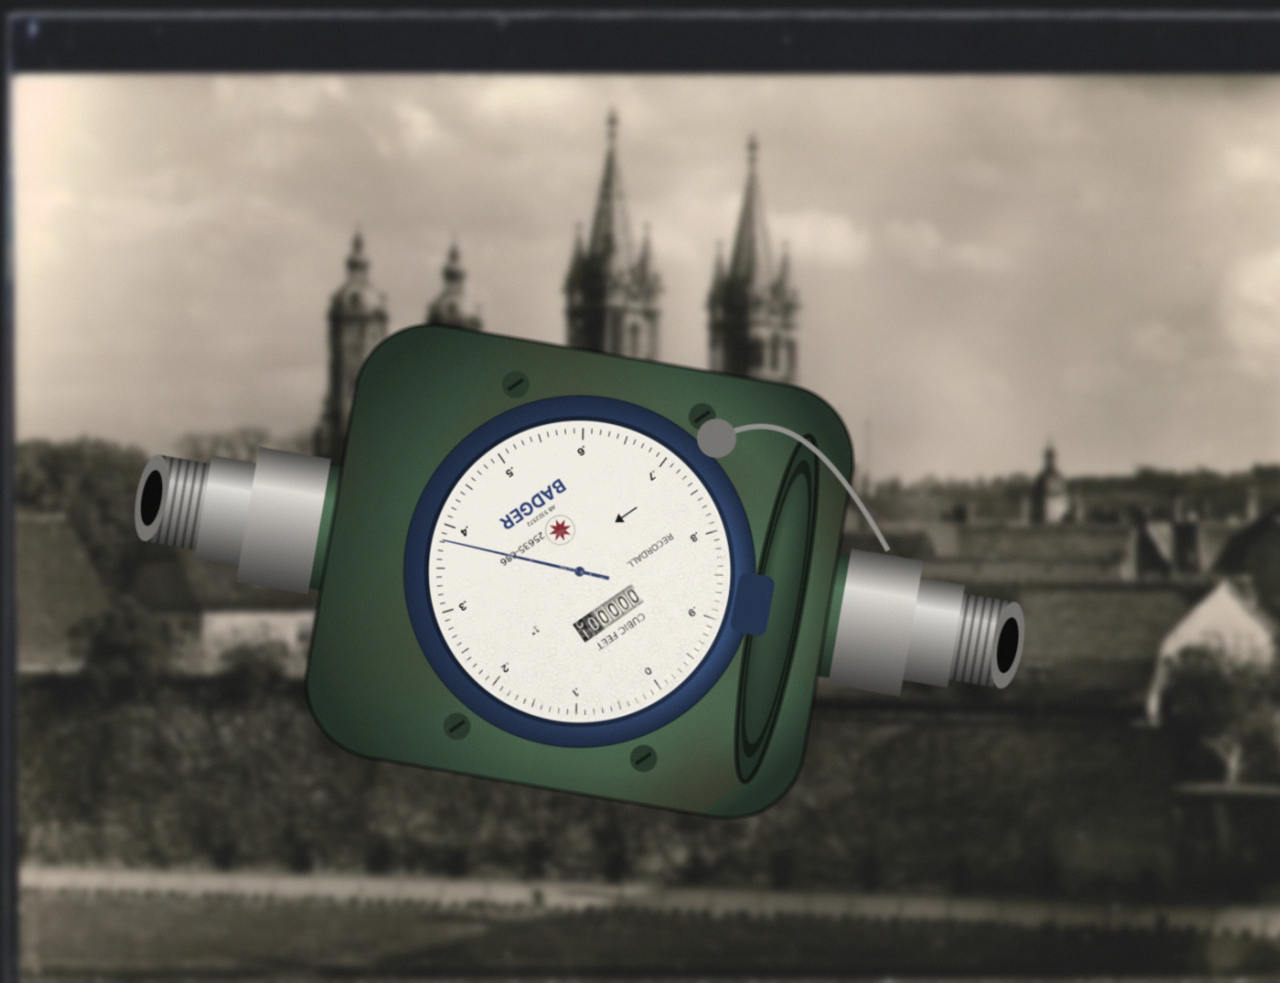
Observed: 1.38 ft³
